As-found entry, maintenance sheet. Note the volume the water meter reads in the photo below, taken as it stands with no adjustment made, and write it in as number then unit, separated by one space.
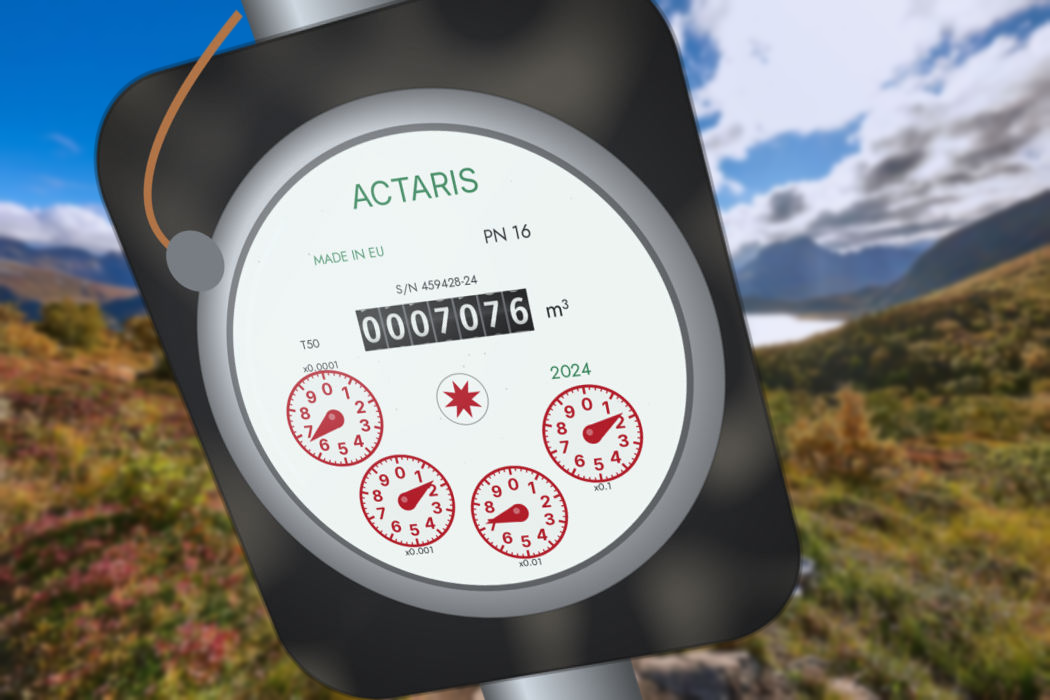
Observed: 7076.1716 m³
